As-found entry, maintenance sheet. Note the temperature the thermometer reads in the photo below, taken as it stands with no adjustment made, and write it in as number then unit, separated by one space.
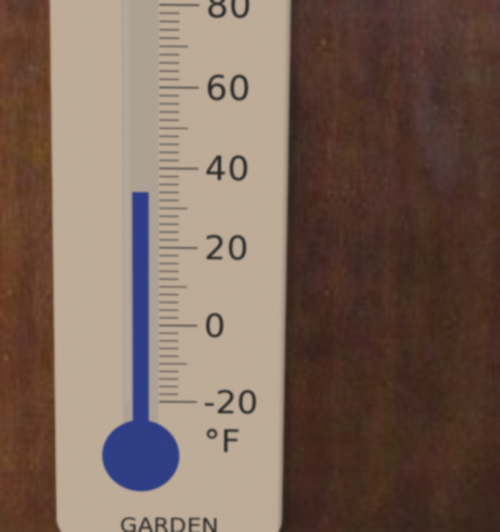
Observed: 34 °F
